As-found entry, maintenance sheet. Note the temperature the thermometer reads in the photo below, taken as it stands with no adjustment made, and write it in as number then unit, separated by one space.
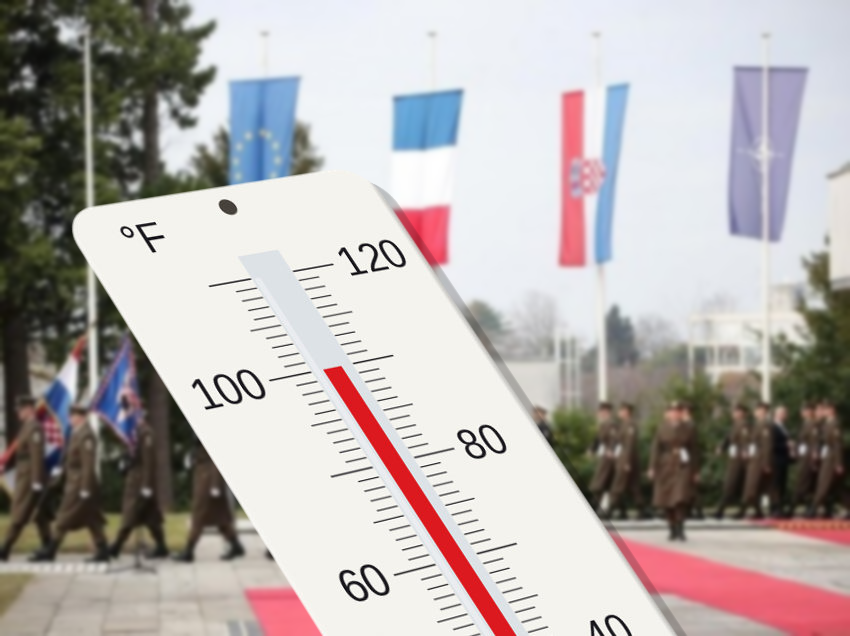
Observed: 100 °F
